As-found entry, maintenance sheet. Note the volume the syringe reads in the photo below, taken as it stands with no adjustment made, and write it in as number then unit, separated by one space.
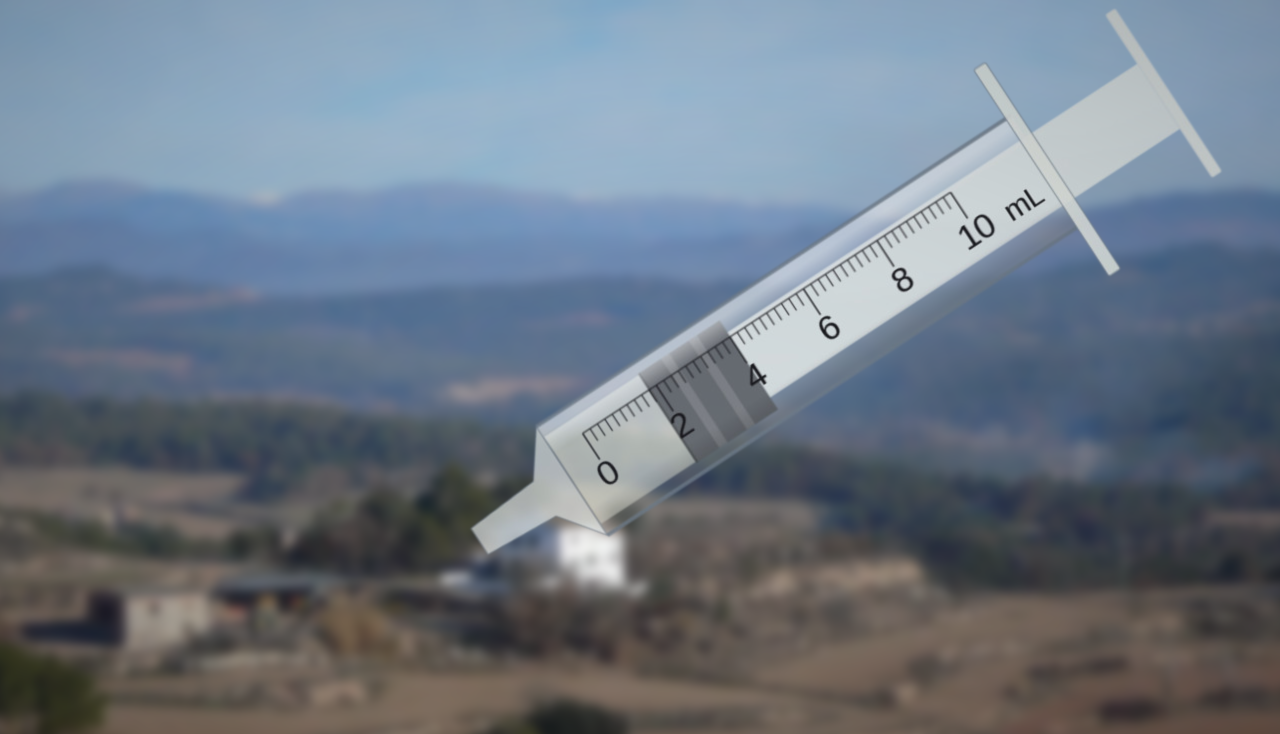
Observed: 1.8 mL
